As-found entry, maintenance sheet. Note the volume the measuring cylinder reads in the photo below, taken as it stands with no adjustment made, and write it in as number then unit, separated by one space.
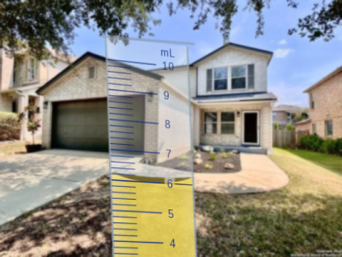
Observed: 6 mL
